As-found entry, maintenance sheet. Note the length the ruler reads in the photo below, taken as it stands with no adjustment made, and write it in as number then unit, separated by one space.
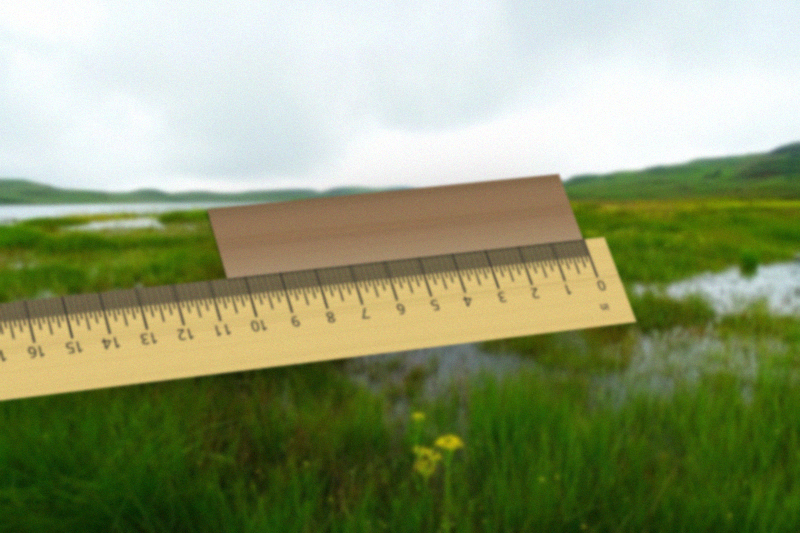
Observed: 10.5 in
